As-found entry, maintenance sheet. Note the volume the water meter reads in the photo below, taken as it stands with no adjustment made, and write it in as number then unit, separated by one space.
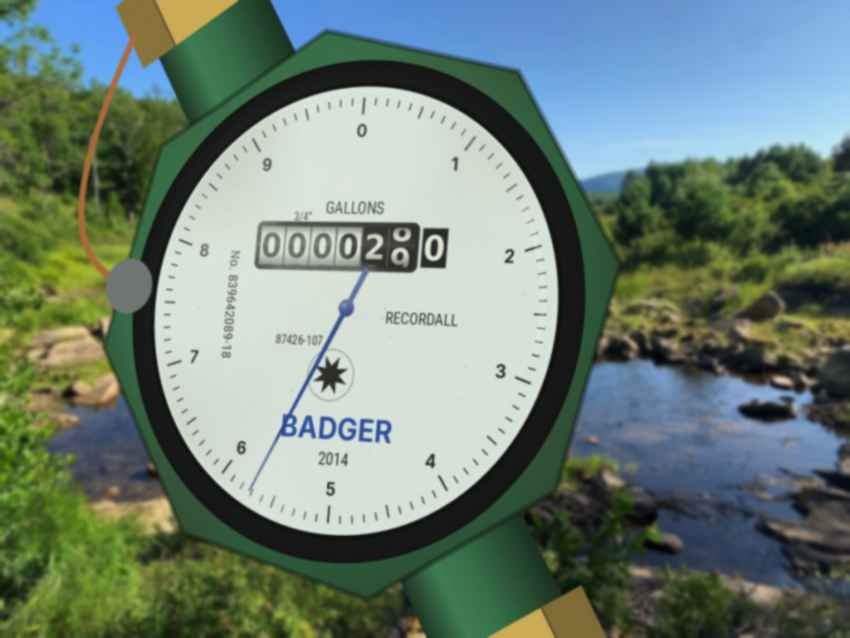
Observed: 285.7 gal
